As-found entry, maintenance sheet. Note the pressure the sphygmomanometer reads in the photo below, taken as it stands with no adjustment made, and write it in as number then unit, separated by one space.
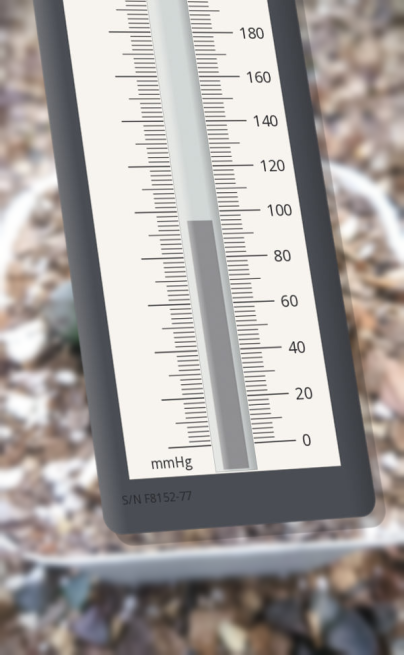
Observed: 96 mmHg
